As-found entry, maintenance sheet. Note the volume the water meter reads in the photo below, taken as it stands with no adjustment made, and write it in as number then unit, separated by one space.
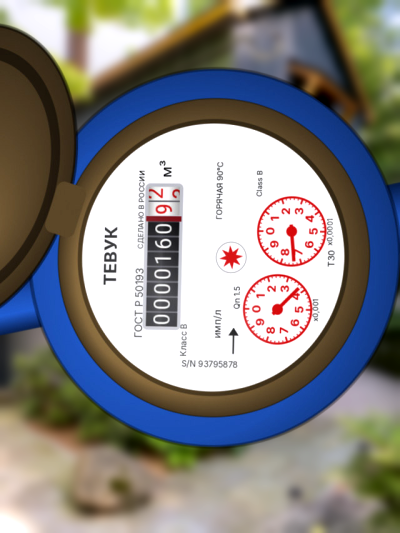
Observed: 160.9237 m³
